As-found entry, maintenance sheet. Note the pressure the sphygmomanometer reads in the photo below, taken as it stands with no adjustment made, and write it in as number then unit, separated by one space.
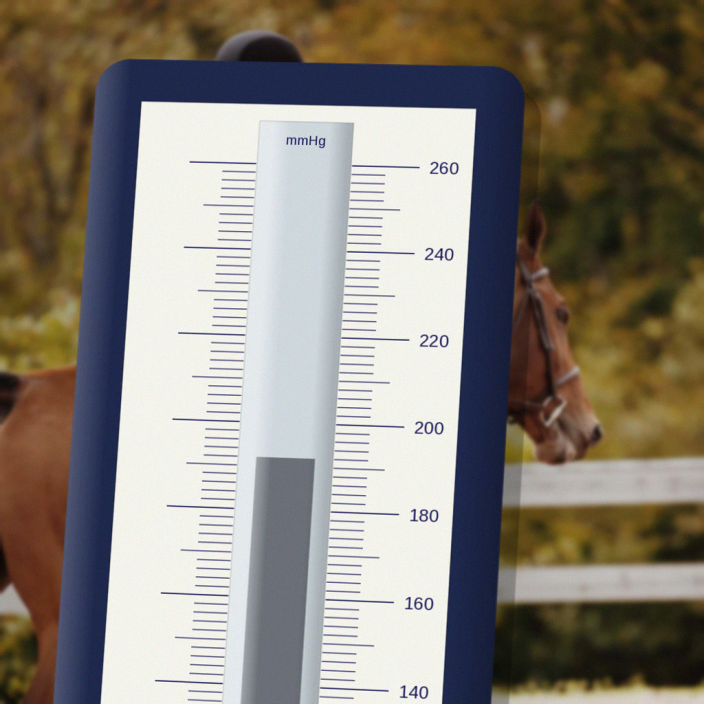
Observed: 192 mmHg
